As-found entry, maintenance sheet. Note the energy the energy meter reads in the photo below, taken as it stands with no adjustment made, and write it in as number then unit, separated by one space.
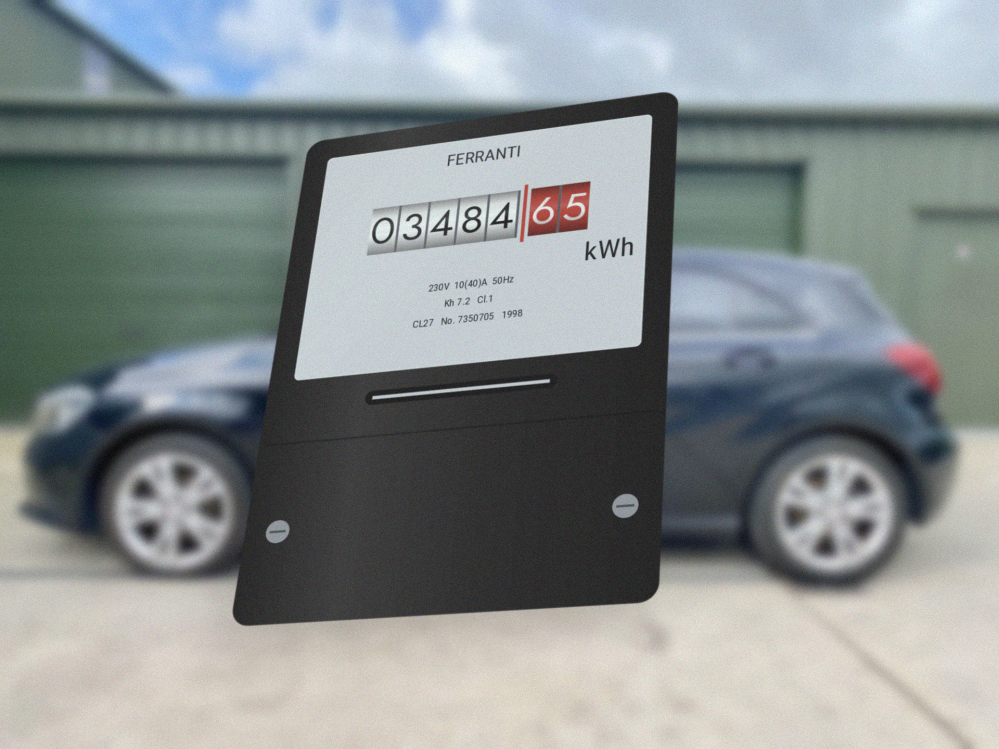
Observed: 3484.65 kWh
